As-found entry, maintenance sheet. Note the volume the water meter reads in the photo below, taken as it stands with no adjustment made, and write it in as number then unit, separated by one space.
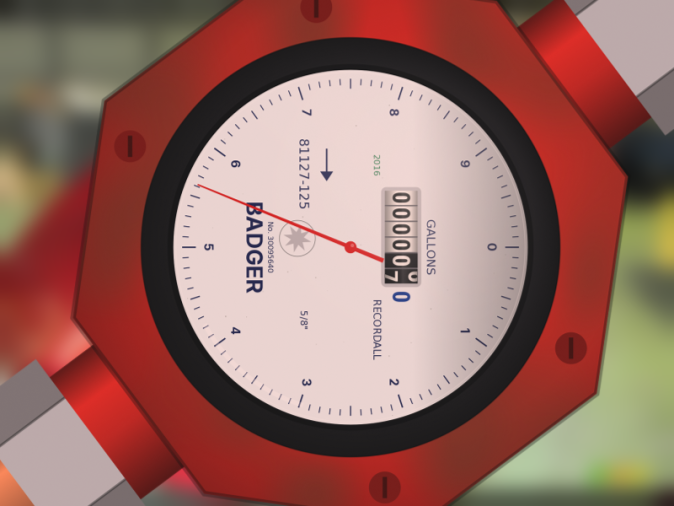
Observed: 65.6 gal
